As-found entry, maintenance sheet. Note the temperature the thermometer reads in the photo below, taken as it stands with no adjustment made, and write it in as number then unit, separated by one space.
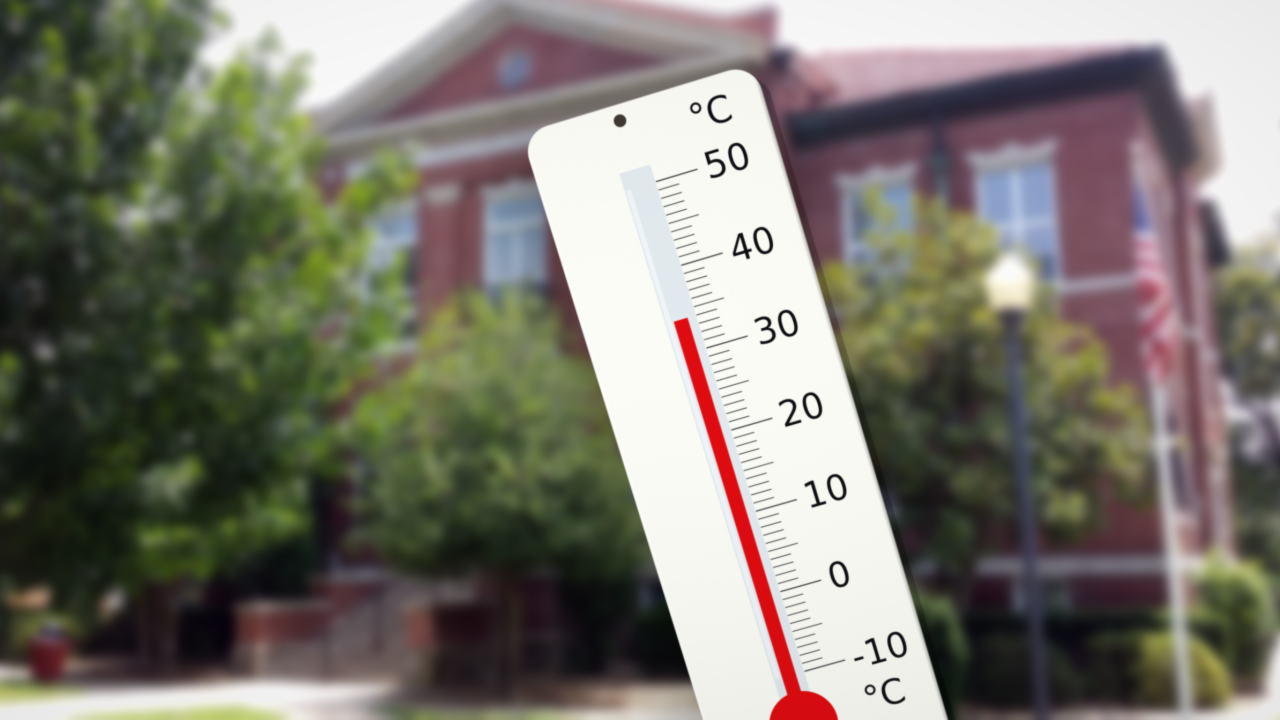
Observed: 34 °C
